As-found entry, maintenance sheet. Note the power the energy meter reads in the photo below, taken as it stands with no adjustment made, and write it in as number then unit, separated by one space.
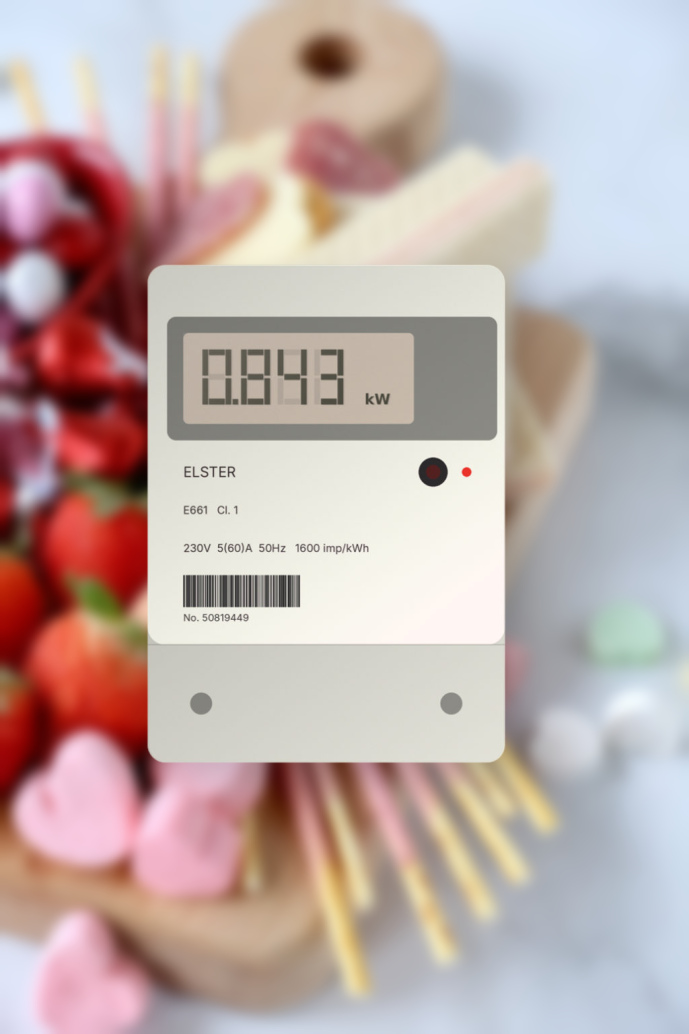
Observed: 0.843 kW
